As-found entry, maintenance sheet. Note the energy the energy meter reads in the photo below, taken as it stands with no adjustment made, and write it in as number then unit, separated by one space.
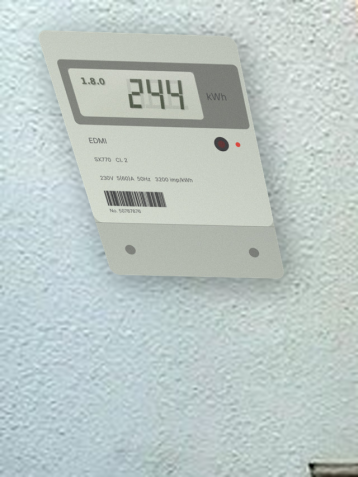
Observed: 244 kWh
